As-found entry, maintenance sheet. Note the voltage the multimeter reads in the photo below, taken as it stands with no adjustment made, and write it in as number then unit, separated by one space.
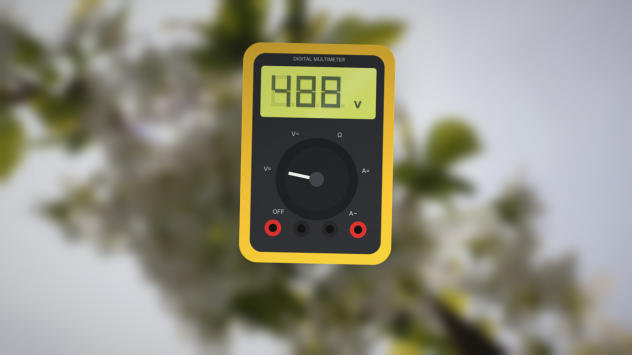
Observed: 488 V
